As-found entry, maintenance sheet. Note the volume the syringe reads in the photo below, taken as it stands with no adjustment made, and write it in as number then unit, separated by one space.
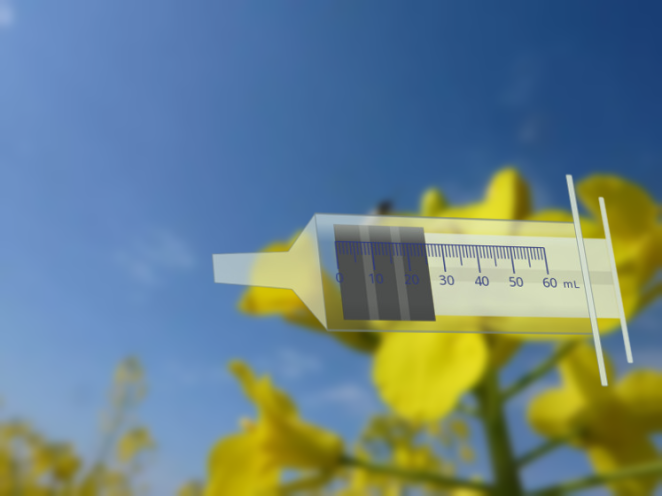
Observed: 0 mL
